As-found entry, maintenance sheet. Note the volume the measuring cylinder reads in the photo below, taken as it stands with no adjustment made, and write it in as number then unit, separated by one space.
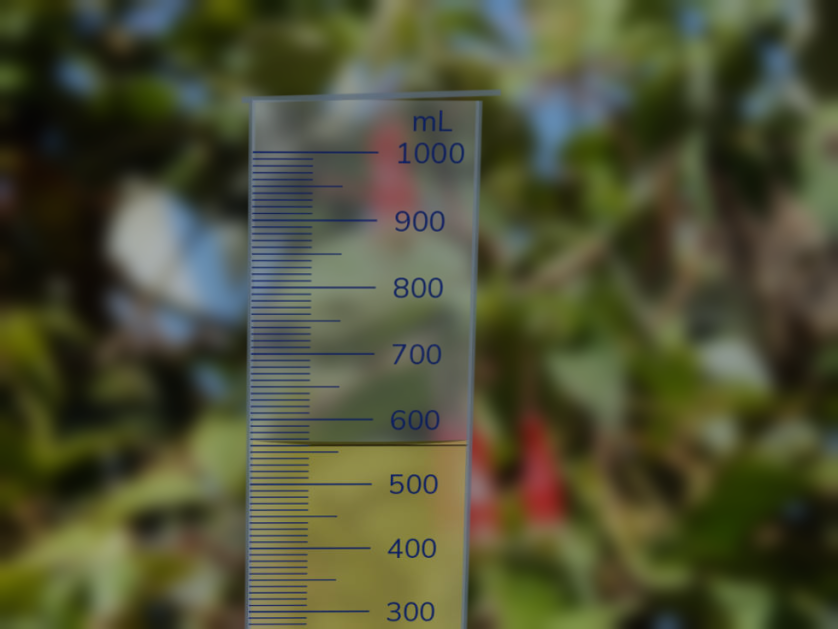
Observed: 560 mL
